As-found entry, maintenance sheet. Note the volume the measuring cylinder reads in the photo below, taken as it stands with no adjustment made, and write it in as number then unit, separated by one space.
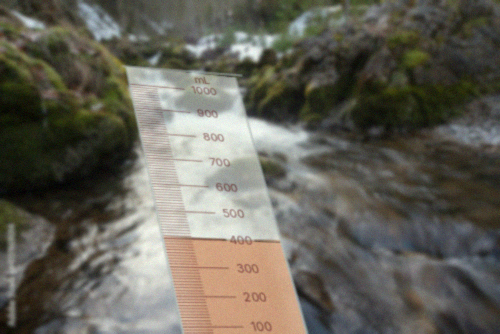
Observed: 400 mL
